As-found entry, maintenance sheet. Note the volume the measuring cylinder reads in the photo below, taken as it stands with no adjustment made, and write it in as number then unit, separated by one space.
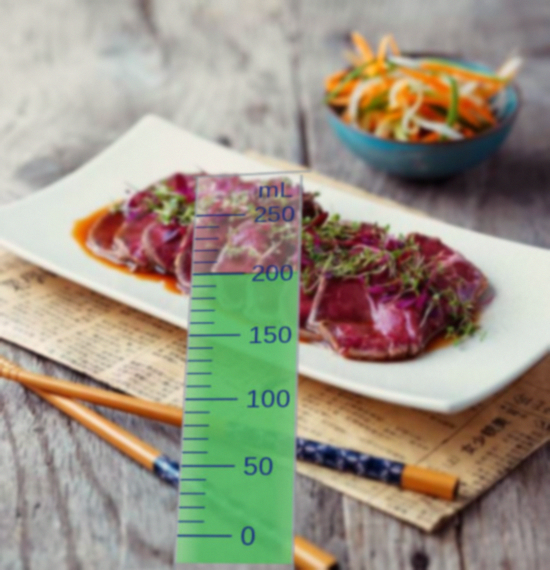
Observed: 200 mL
